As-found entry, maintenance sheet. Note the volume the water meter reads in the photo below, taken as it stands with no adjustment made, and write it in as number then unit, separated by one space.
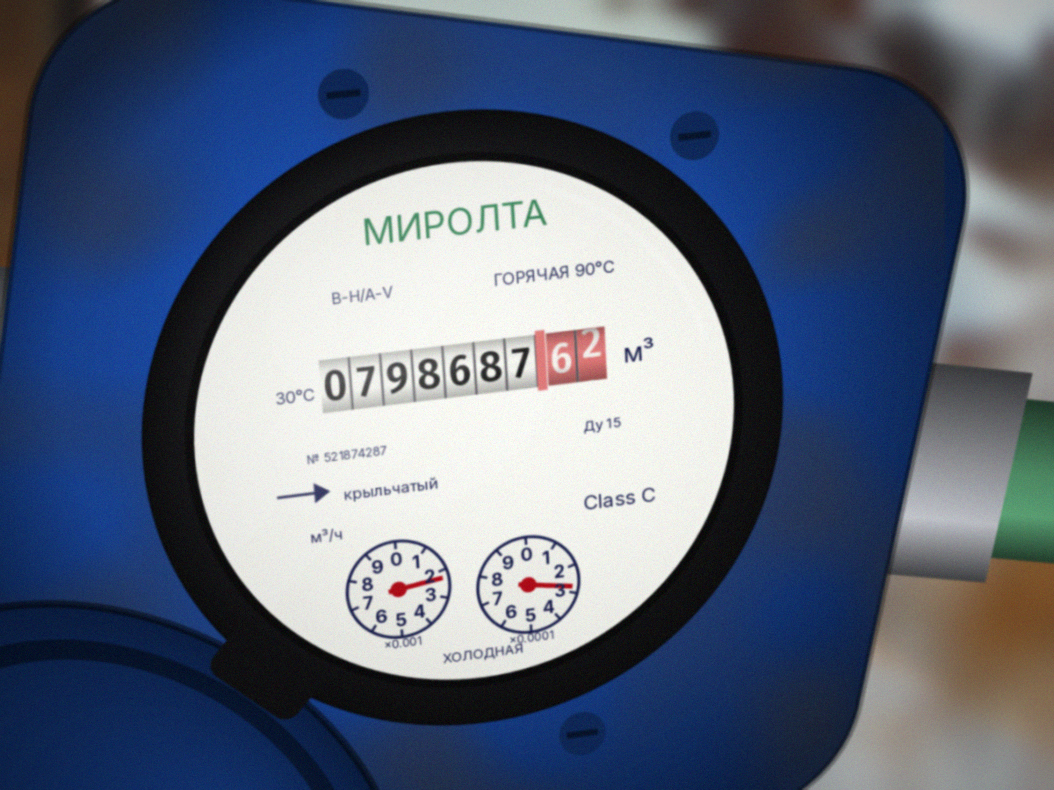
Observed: 798687.6222 m³
